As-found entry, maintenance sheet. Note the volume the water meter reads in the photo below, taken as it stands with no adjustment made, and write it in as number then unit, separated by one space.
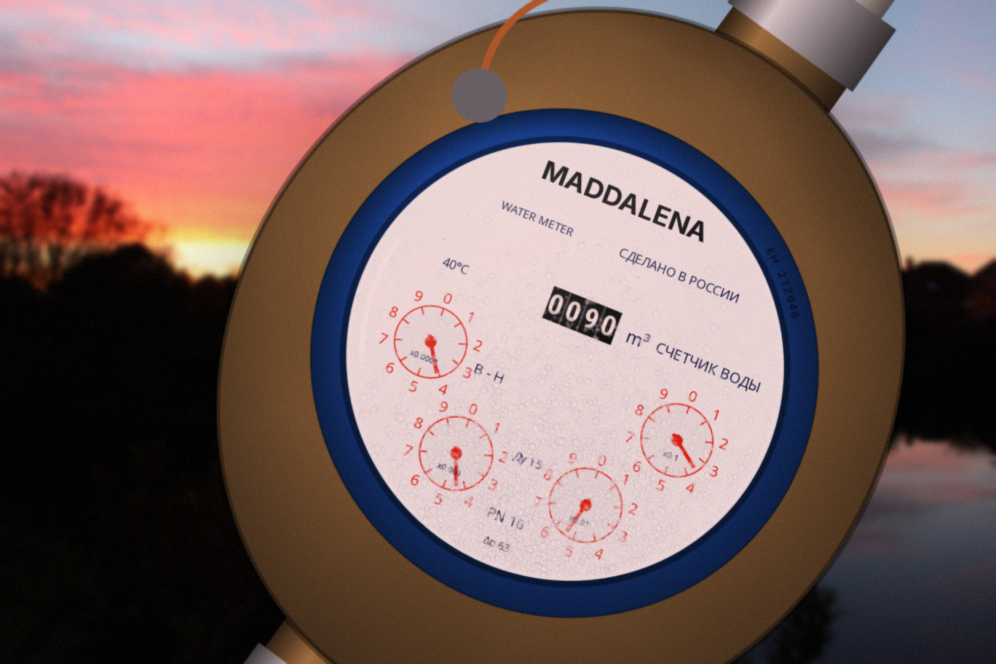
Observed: 90.3544 m³
